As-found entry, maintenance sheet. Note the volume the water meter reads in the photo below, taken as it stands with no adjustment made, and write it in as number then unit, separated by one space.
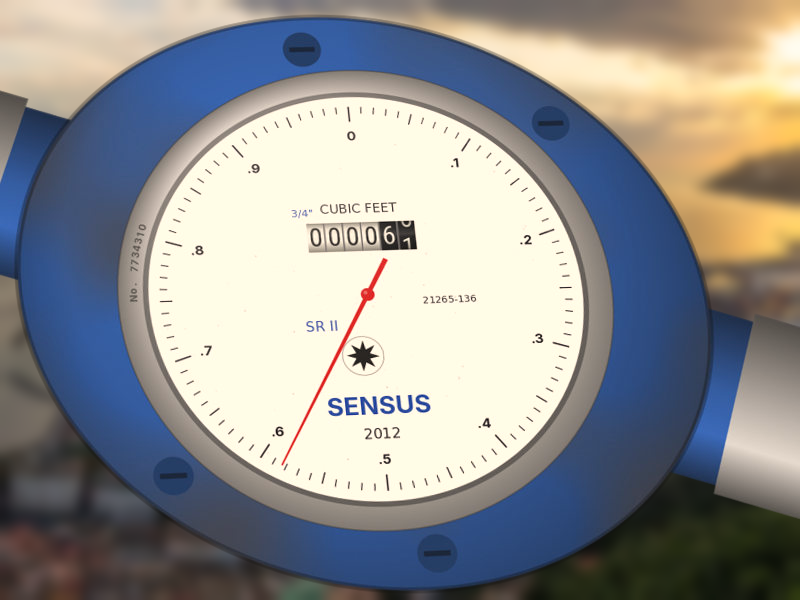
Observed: 60.58 ft³
